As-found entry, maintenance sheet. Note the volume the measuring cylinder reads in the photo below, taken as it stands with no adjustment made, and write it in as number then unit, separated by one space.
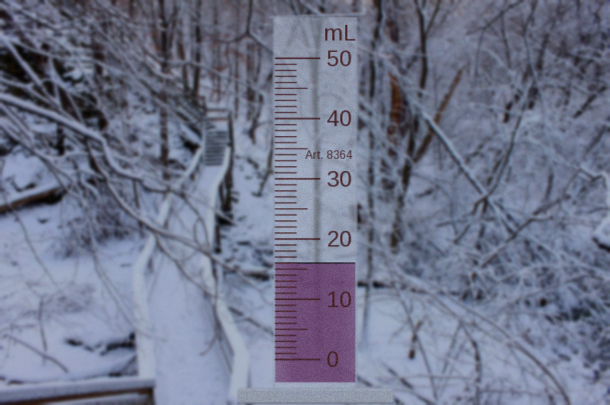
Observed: 16 mL
